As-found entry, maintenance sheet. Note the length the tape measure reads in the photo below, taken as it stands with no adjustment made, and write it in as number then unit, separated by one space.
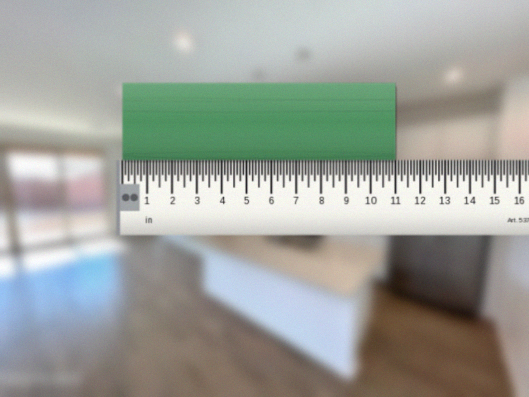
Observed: 11 in
